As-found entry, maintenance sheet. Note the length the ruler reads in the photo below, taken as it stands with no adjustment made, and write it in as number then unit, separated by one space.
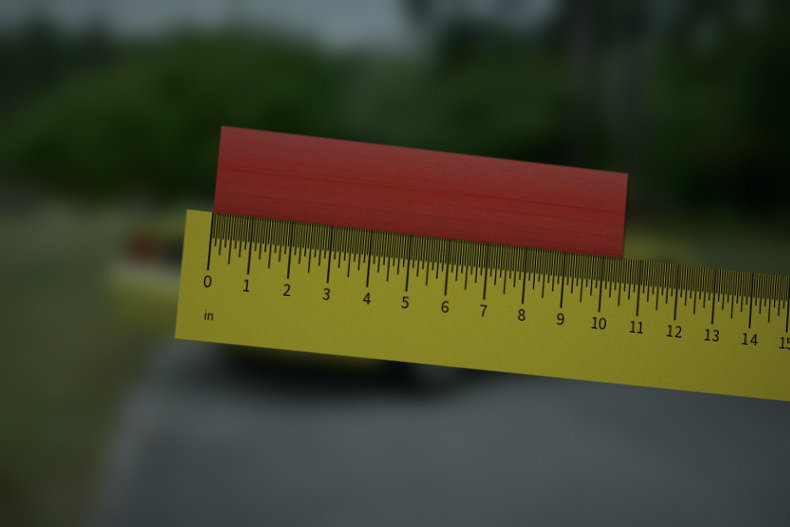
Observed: 10.5 in
